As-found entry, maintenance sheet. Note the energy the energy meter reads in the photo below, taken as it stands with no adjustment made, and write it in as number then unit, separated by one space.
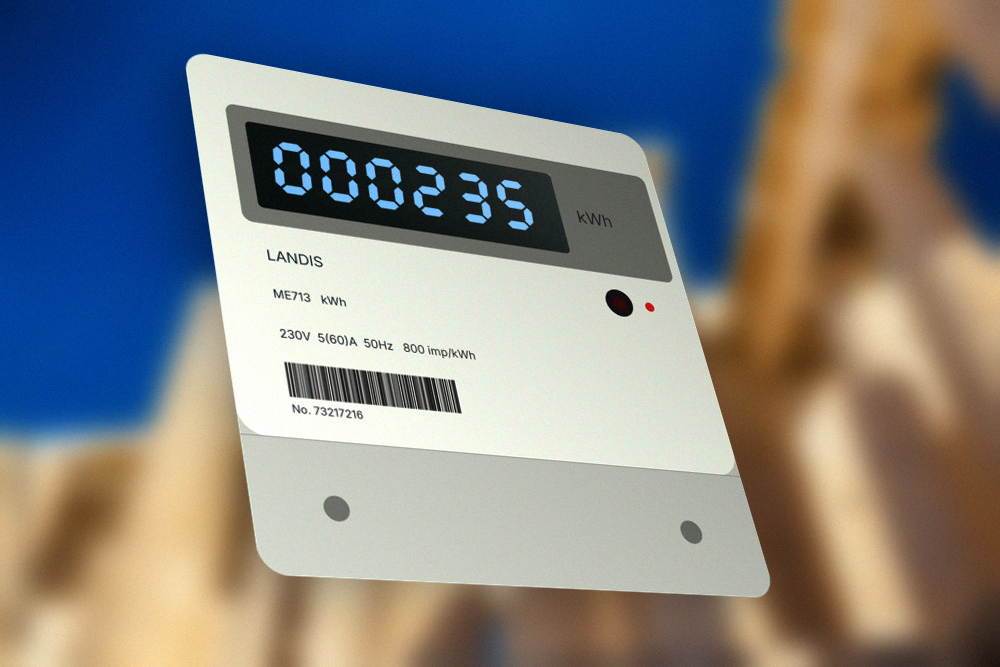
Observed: 235 kWh
